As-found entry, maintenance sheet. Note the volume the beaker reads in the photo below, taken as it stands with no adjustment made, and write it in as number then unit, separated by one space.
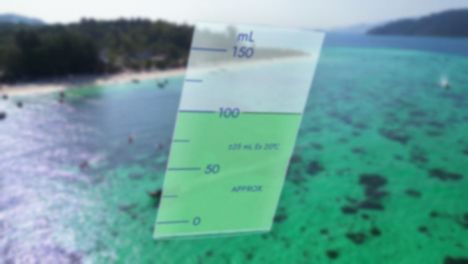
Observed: 100 mL
